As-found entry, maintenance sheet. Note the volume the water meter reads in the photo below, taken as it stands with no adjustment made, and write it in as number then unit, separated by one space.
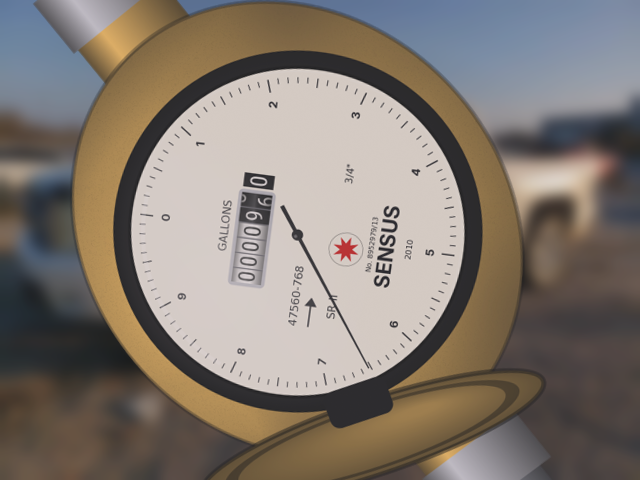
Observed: 956.5 gal
